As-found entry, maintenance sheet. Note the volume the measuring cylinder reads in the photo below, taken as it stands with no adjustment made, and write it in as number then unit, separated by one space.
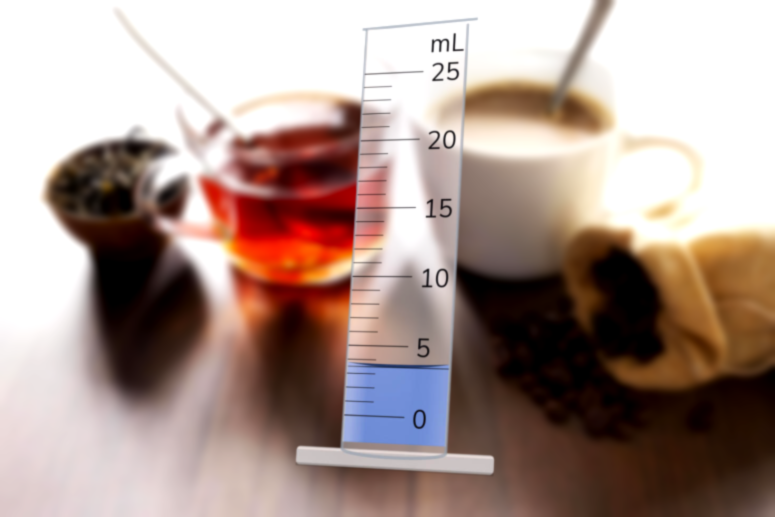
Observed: 3.5 mL
